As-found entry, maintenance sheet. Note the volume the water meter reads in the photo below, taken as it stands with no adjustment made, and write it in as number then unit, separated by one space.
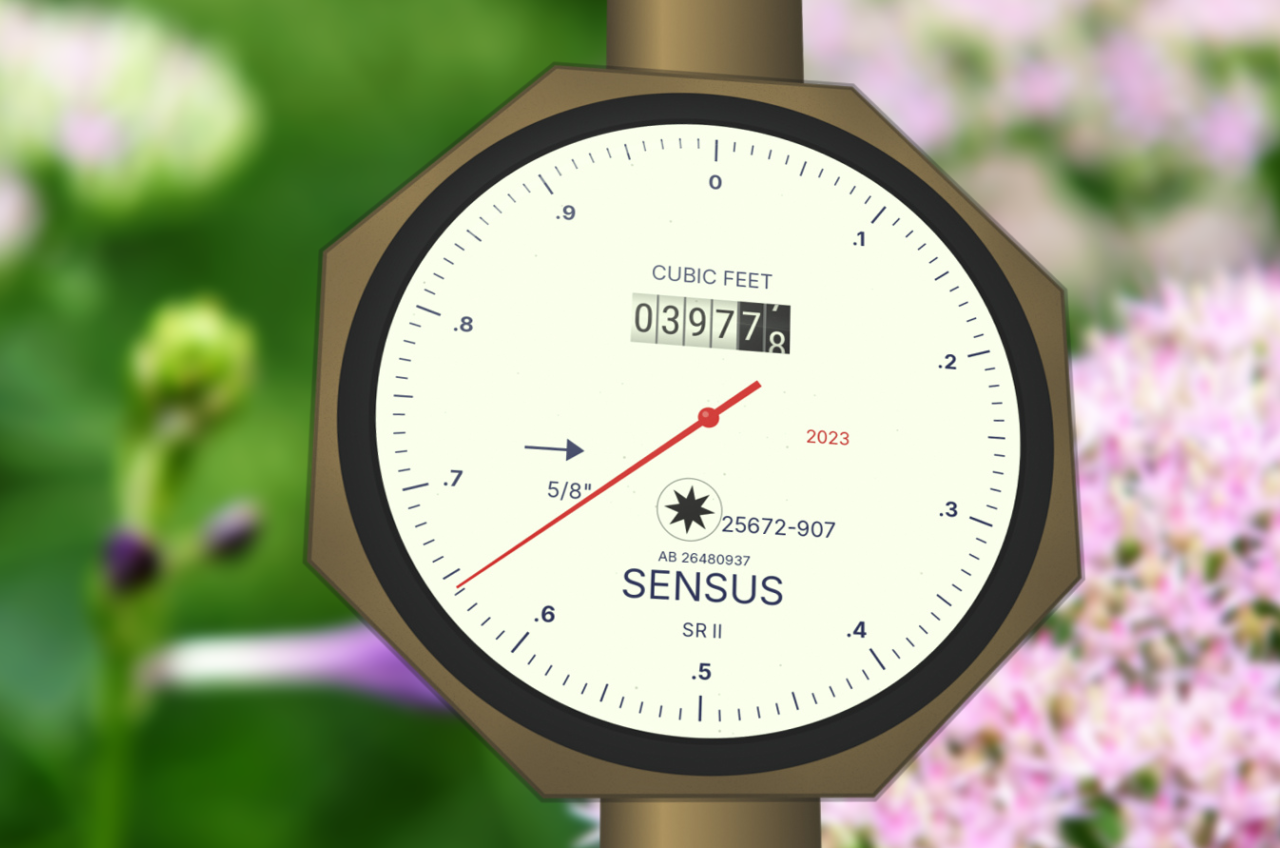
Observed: 39777.64 ft³
